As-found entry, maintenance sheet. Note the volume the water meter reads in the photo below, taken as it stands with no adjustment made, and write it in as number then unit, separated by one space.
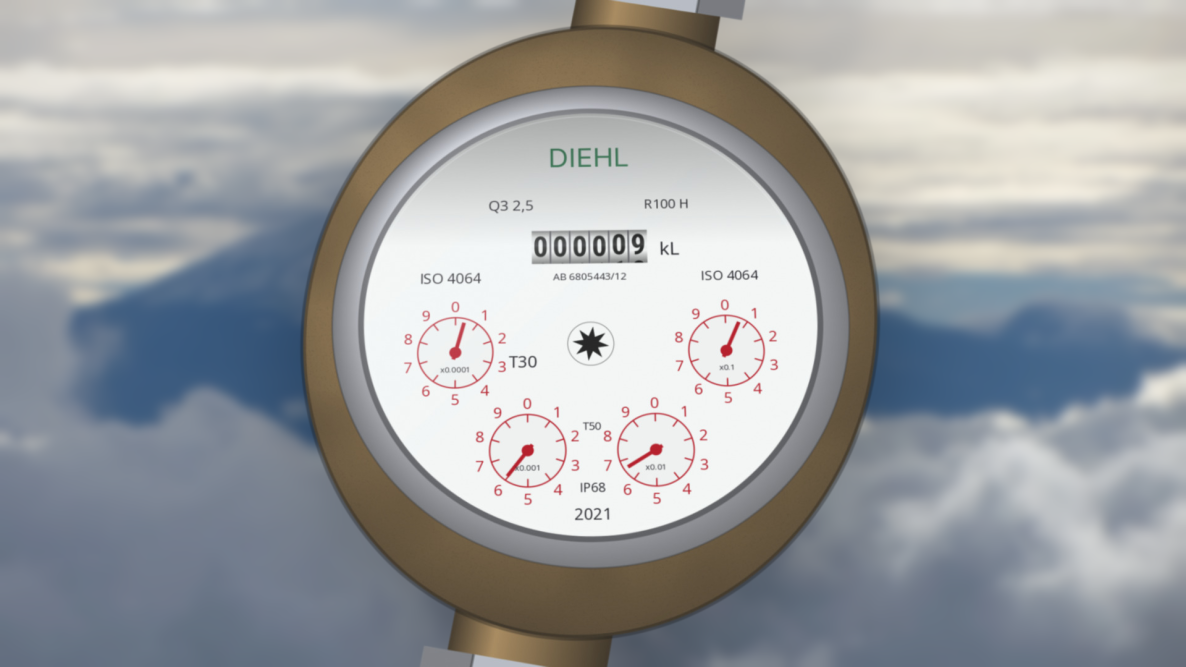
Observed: 9.0660 kL
